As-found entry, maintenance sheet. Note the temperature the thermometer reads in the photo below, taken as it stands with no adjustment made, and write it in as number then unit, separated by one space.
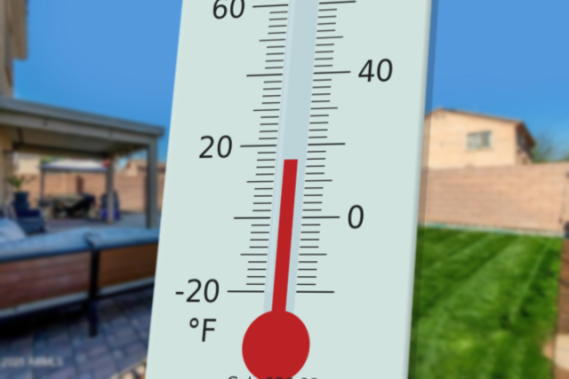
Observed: 16 °F
